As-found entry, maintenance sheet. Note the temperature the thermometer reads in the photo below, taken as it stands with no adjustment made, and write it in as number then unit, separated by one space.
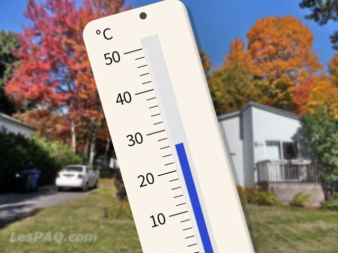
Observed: 26 °C
